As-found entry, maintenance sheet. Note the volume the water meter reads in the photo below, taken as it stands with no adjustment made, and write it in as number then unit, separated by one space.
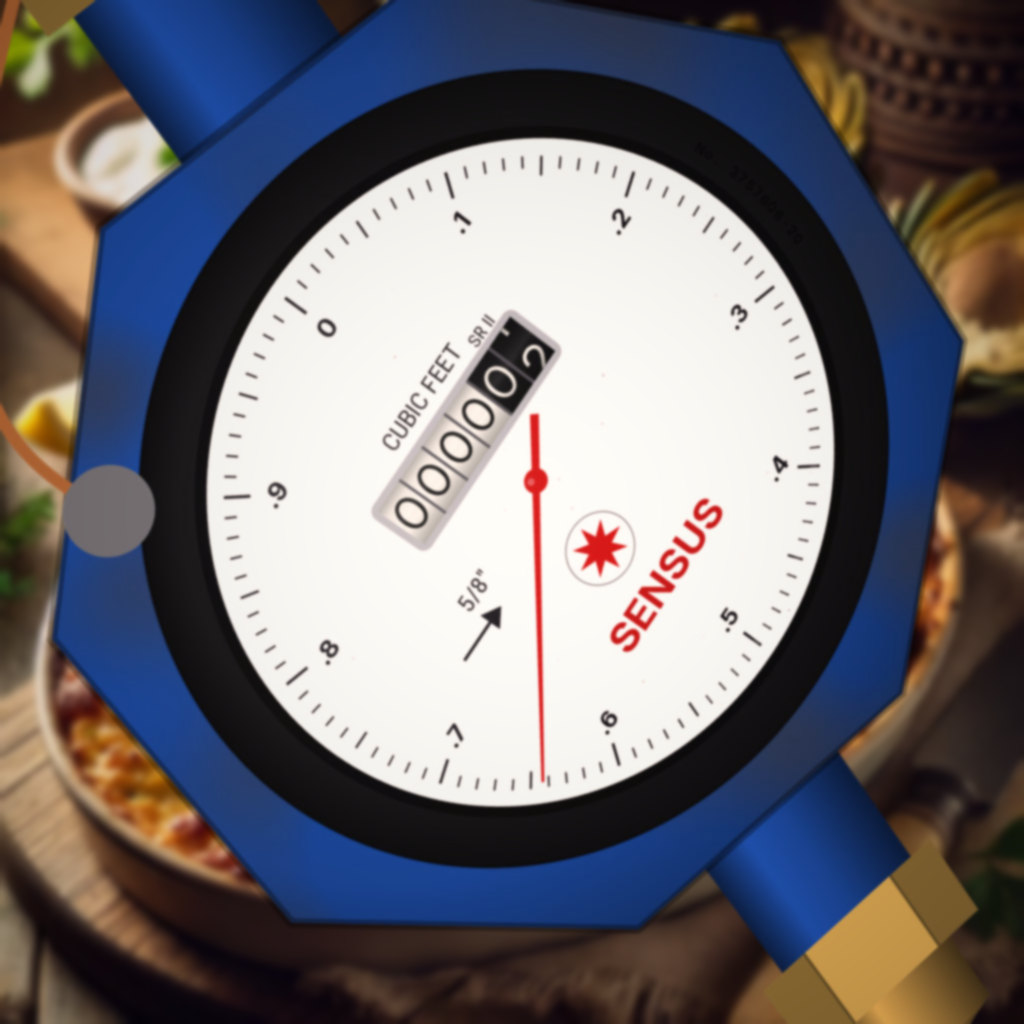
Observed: 1.64 ft³
